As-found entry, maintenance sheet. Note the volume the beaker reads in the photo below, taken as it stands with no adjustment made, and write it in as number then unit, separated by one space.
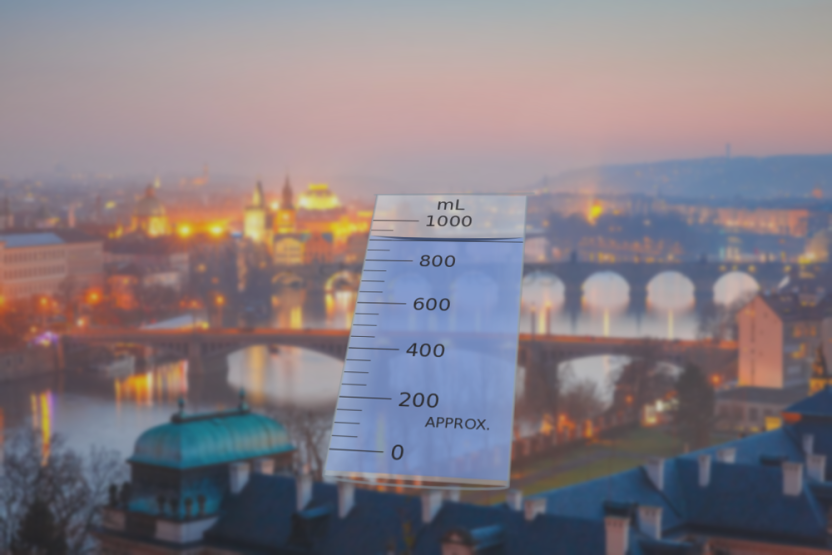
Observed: 900 mL
